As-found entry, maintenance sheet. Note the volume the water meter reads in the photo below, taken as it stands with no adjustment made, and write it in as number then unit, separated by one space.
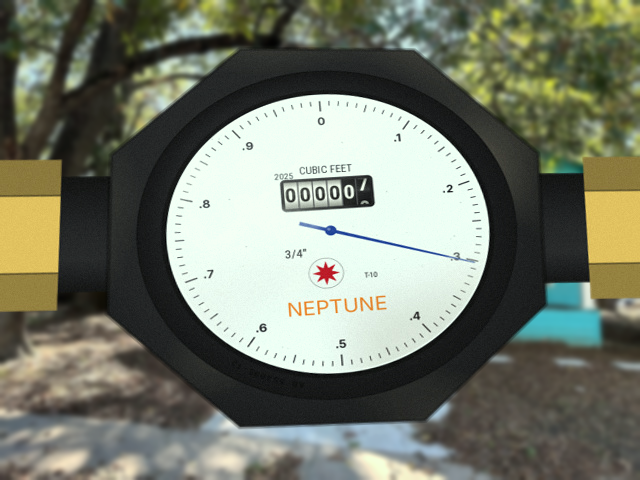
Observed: 7.30 ft³
